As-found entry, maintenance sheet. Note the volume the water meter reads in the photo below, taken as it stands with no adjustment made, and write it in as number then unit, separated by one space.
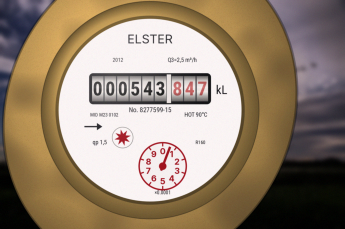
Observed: 543.8470 kL
